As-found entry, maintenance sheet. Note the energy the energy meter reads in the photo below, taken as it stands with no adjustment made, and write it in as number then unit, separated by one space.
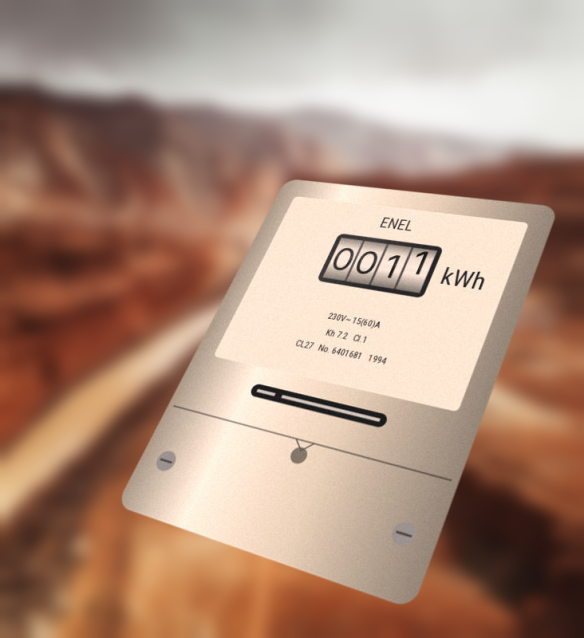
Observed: 11 kWh
